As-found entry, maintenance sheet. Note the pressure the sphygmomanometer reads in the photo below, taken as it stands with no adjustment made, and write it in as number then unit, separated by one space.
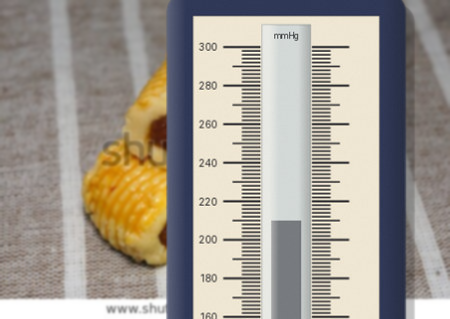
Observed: 210 mmHg
